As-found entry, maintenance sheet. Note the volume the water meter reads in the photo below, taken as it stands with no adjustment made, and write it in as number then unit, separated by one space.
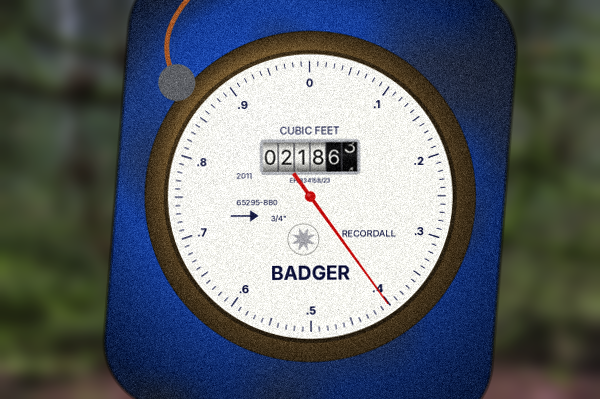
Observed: 21863.40 ft³
